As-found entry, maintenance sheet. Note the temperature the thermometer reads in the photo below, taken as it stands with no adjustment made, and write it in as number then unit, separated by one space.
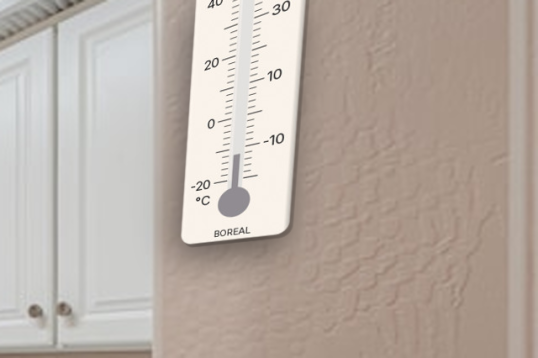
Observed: -12 °C
